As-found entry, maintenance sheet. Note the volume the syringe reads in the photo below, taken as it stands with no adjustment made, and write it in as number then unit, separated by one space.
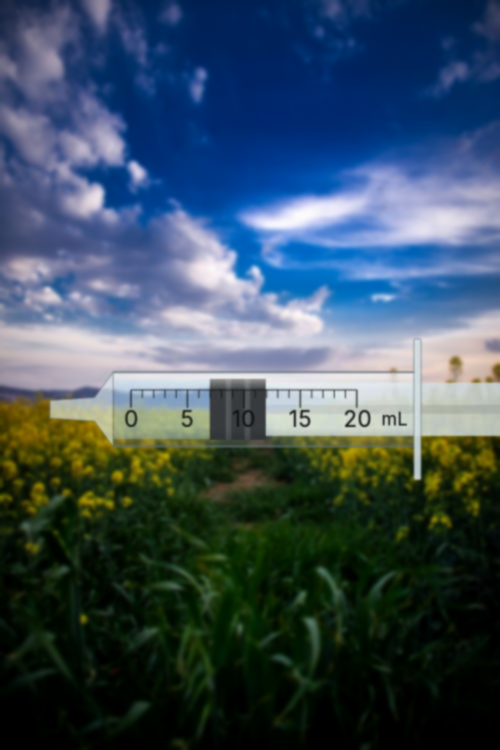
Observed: 7 mL
